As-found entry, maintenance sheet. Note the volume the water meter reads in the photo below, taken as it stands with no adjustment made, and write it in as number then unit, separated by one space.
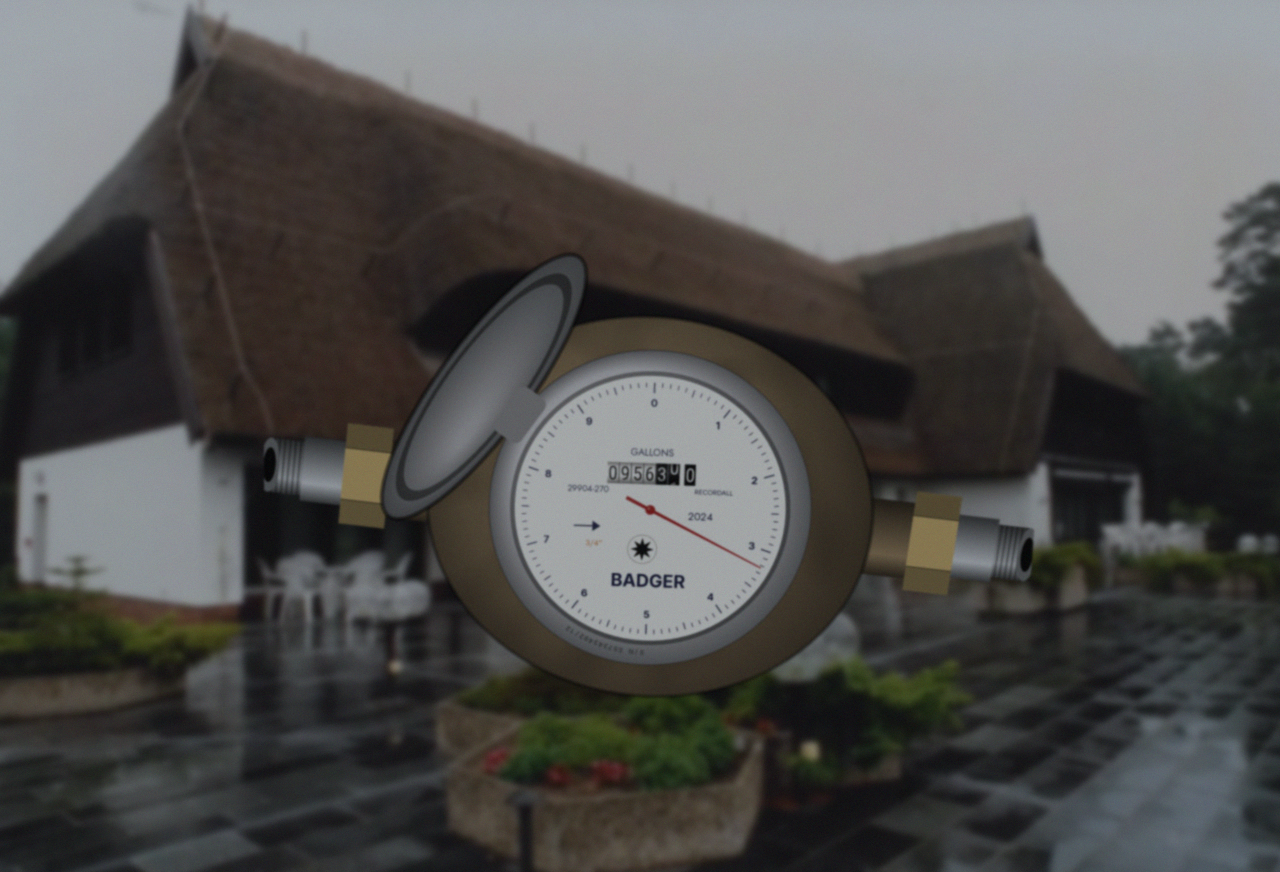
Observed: 956303.2 gal
